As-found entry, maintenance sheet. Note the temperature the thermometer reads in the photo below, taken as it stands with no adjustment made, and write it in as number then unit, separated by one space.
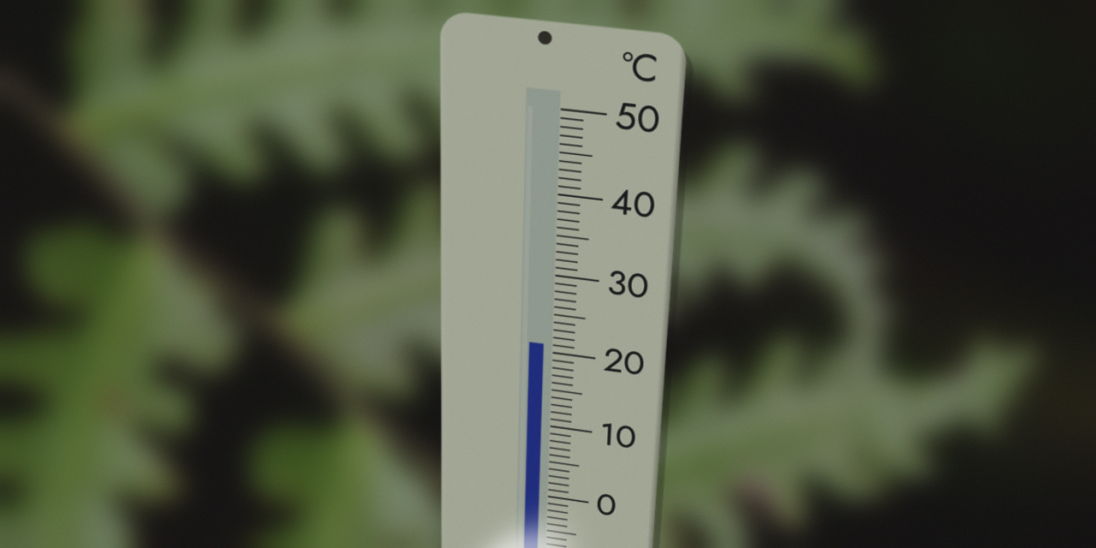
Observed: 21 °C
